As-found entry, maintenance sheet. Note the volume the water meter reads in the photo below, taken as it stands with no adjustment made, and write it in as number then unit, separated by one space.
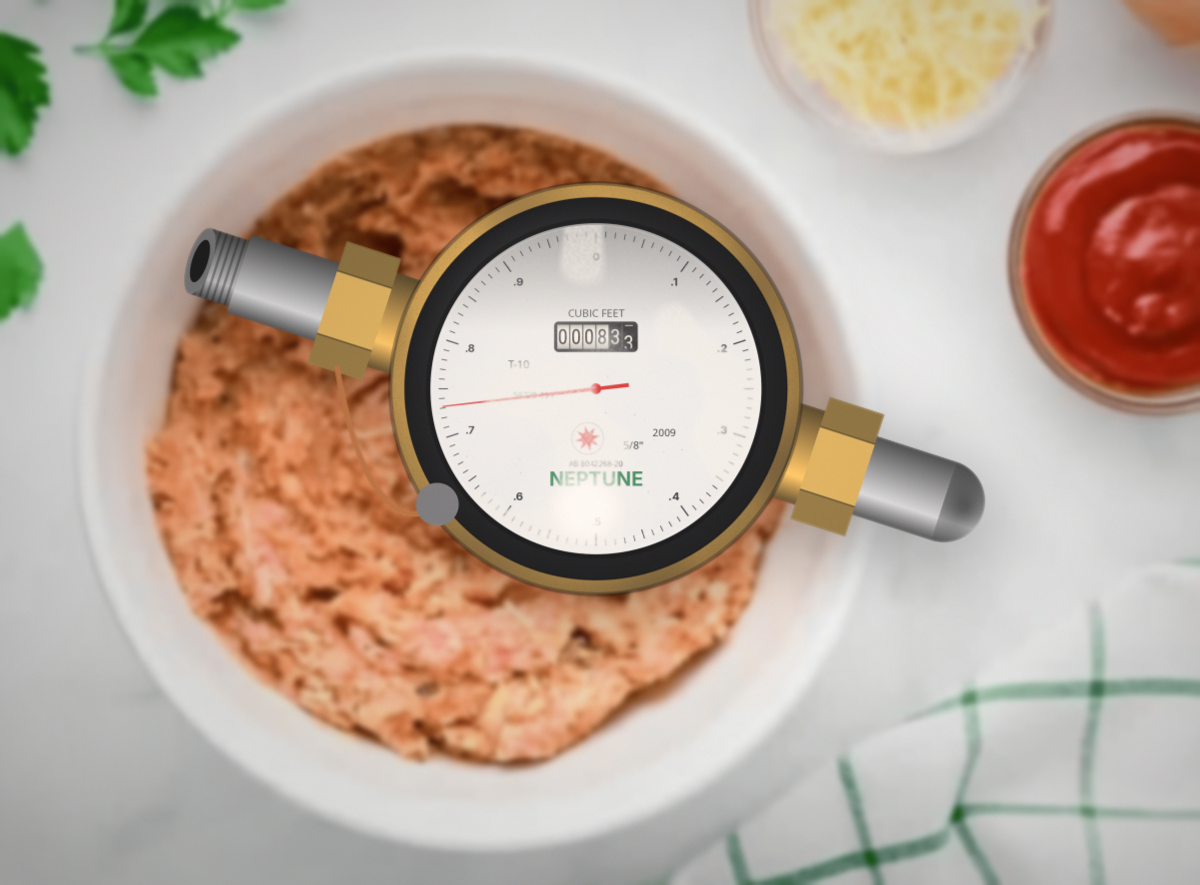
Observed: 832.73 ft³
